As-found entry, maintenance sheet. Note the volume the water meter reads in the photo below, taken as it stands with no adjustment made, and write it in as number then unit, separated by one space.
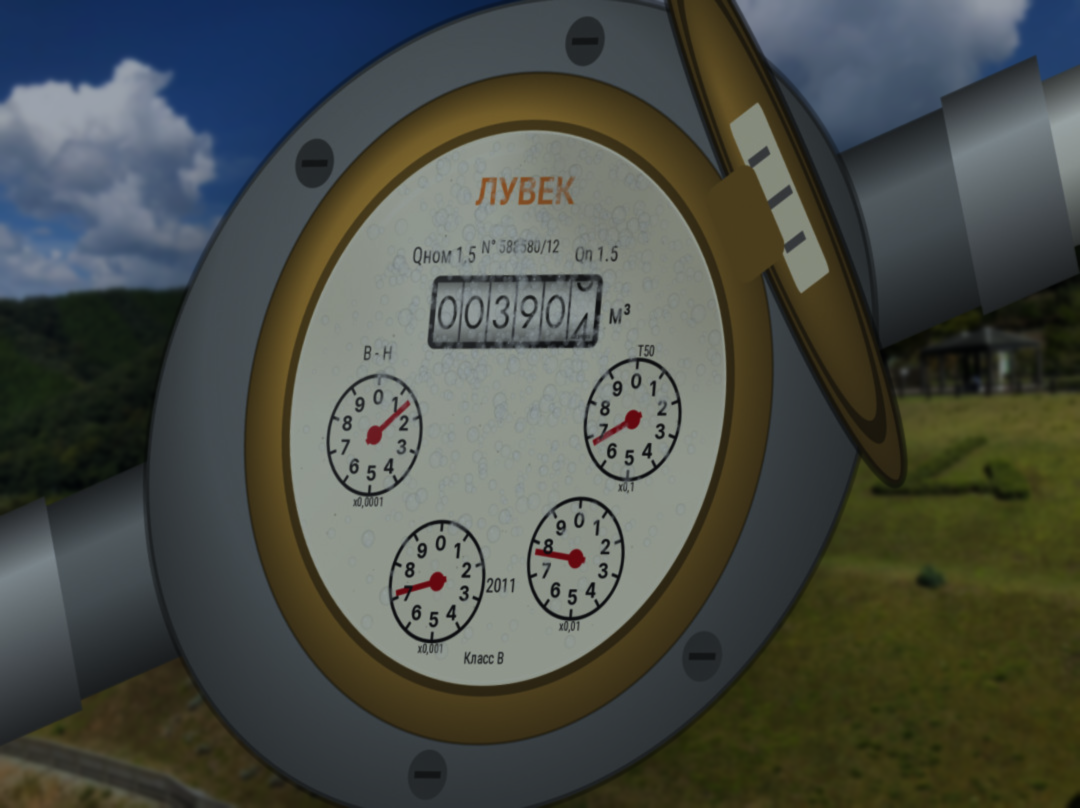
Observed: 3903.6771 m³
